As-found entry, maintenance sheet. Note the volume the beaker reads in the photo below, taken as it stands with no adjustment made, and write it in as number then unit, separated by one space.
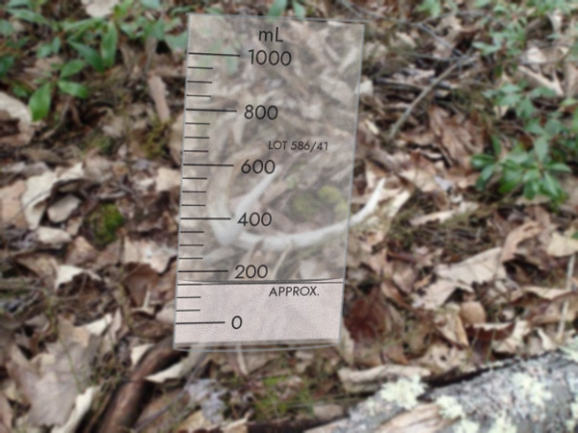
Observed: 150 mL
